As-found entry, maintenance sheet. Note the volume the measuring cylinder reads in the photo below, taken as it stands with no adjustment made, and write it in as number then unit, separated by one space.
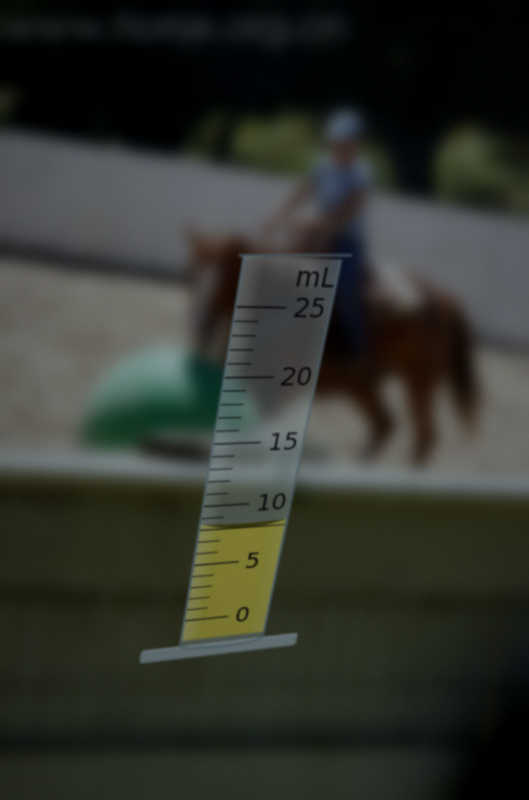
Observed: 8 mL
